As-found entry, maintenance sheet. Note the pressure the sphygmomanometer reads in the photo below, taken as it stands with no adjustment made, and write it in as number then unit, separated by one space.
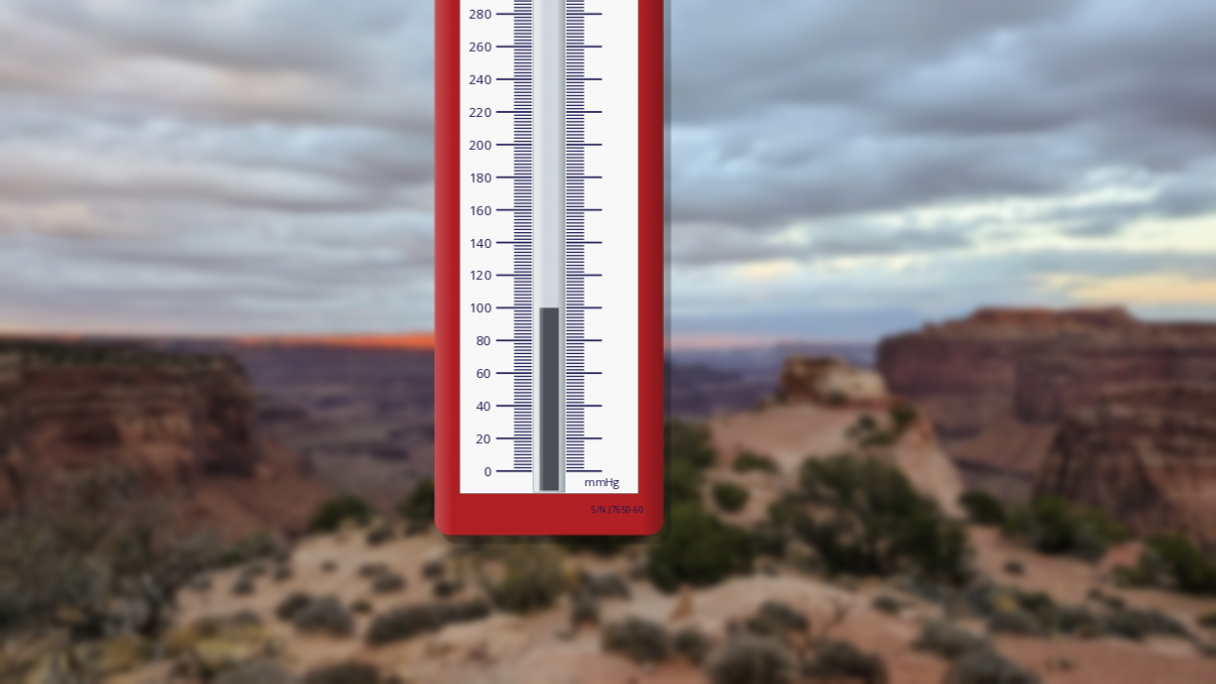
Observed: 100 mmHg
